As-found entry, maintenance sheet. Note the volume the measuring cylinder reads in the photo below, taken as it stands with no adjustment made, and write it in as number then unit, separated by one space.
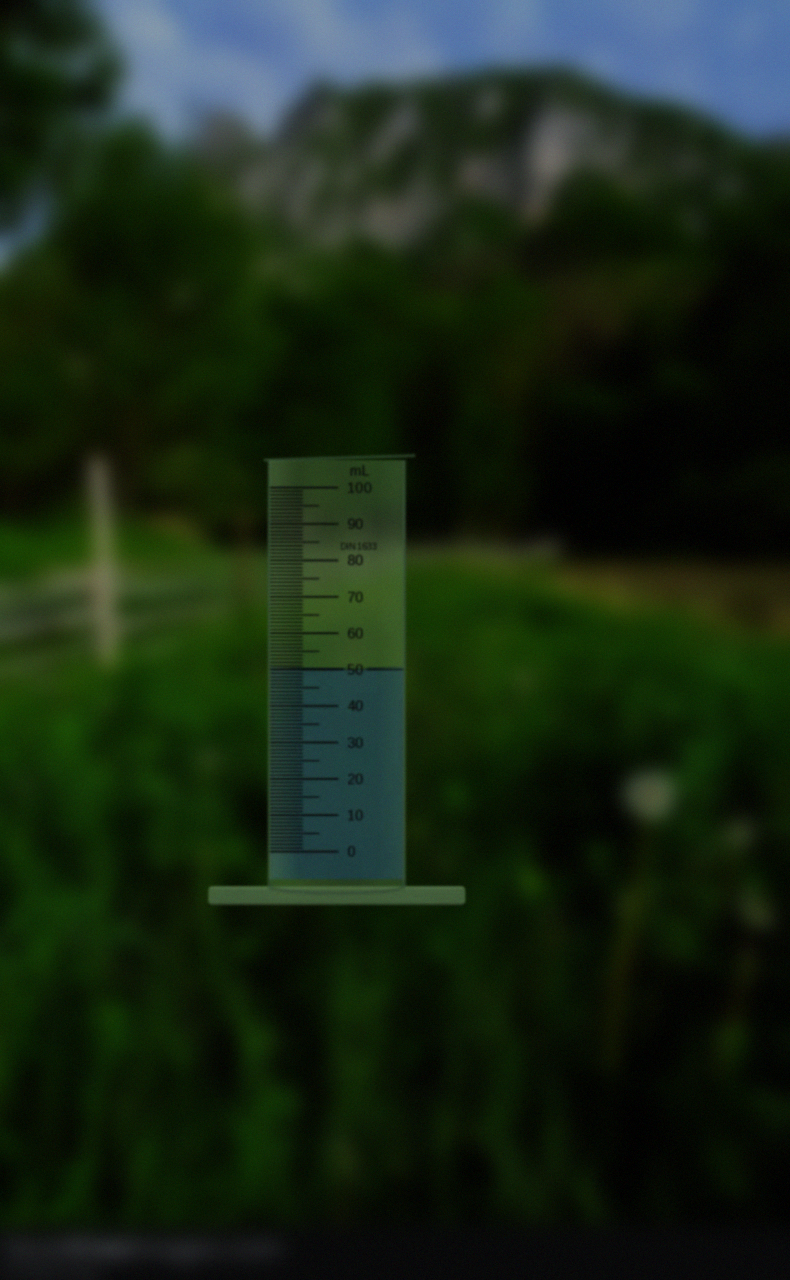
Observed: 50 mL
